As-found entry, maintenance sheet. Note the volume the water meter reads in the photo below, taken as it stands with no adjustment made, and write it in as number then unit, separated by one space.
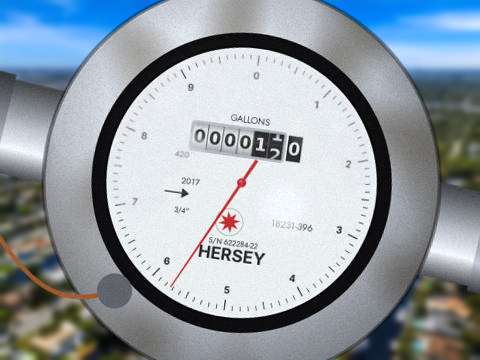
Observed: 115.7 gal
